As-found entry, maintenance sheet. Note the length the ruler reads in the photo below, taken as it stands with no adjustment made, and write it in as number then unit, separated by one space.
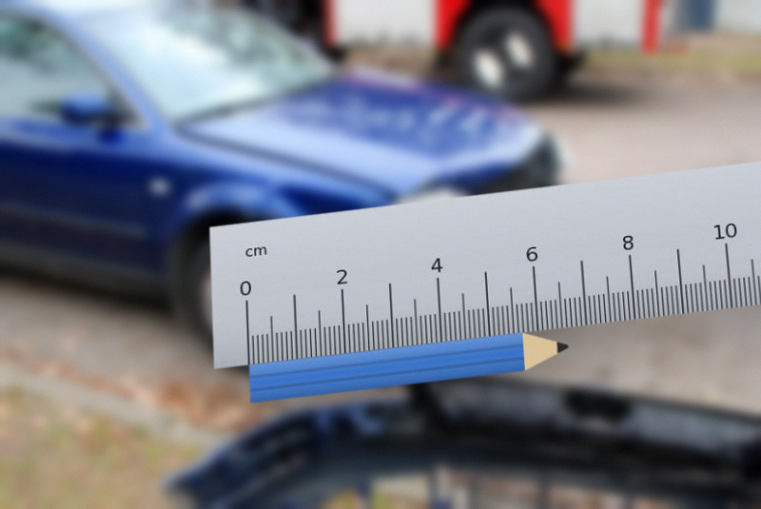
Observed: 6.6 cm
